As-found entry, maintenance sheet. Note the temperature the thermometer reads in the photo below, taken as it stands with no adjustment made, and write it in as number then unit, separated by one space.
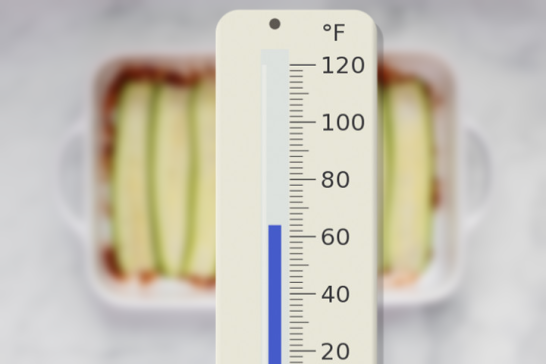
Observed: 64 °F
